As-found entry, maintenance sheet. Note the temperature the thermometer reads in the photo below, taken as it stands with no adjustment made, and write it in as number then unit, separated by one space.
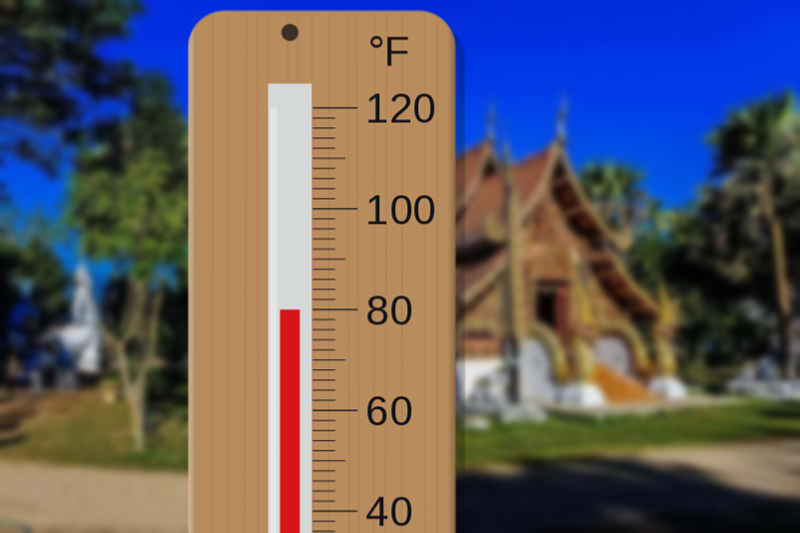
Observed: 80 °F
